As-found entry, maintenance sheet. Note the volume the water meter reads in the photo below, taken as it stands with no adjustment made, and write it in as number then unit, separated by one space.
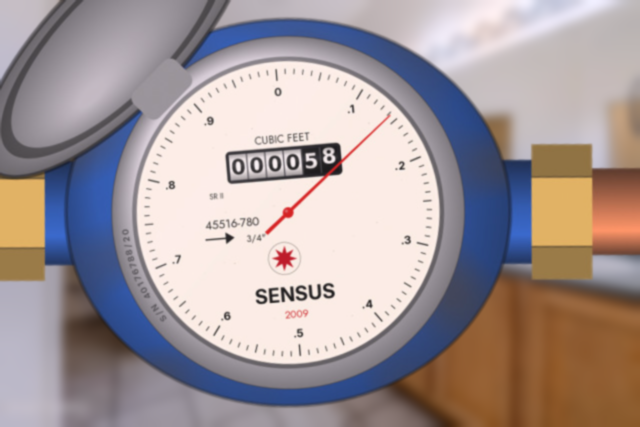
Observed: 58.14 ft³
